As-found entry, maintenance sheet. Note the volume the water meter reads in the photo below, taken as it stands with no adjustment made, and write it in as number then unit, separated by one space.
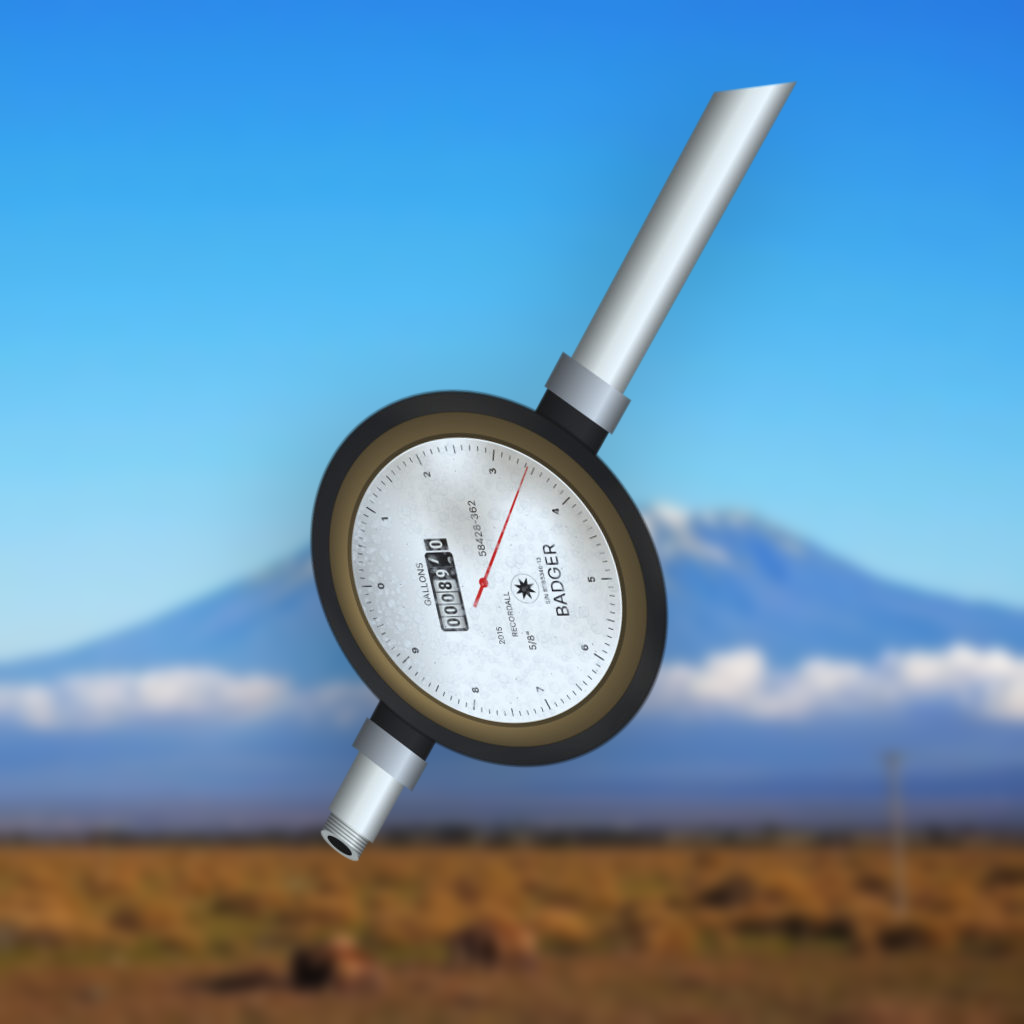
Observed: 8973.4 gal
